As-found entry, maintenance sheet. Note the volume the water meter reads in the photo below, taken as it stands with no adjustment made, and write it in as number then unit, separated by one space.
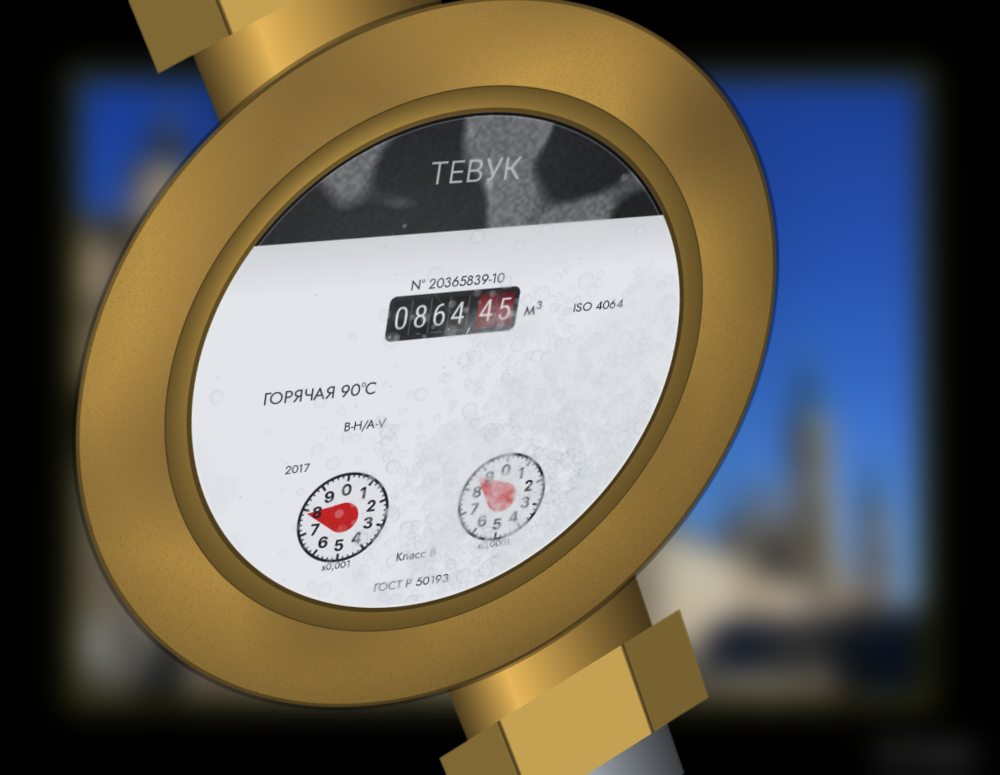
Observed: 864.4578 m³
